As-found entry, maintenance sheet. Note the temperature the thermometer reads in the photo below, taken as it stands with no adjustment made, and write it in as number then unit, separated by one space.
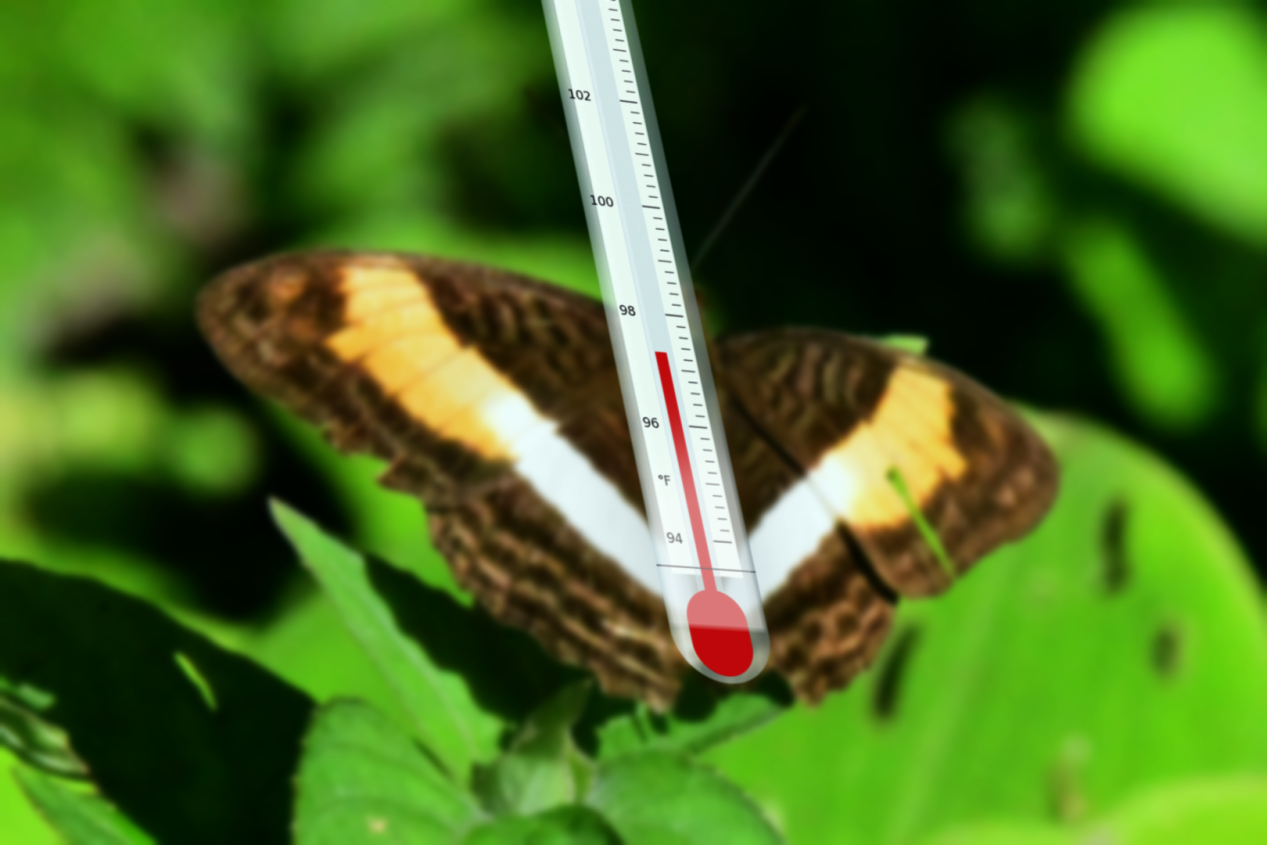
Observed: 97.3 °F
